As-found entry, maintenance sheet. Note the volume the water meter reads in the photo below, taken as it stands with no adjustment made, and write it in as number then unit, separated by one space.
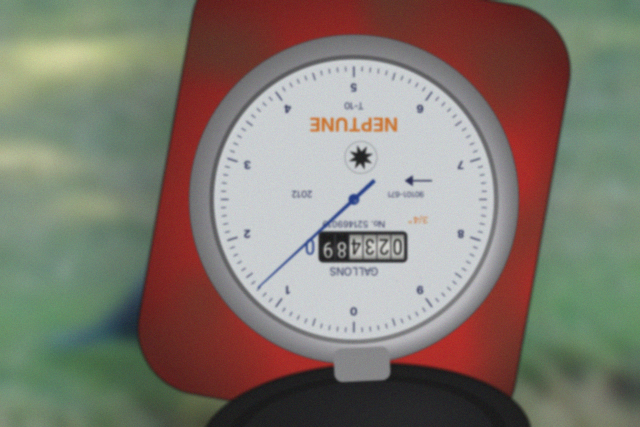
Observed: 234891.3 gal
